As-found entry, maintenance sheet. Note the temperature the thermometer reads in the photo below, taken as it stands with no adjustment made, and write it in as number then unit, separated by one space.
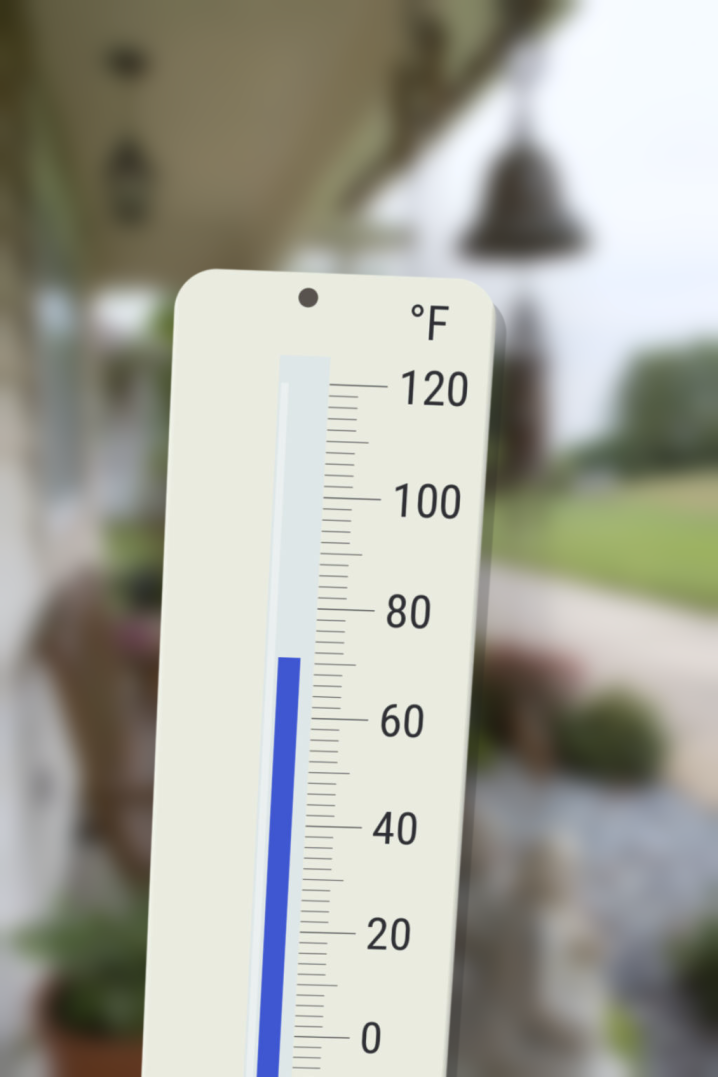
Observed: 71 °F
